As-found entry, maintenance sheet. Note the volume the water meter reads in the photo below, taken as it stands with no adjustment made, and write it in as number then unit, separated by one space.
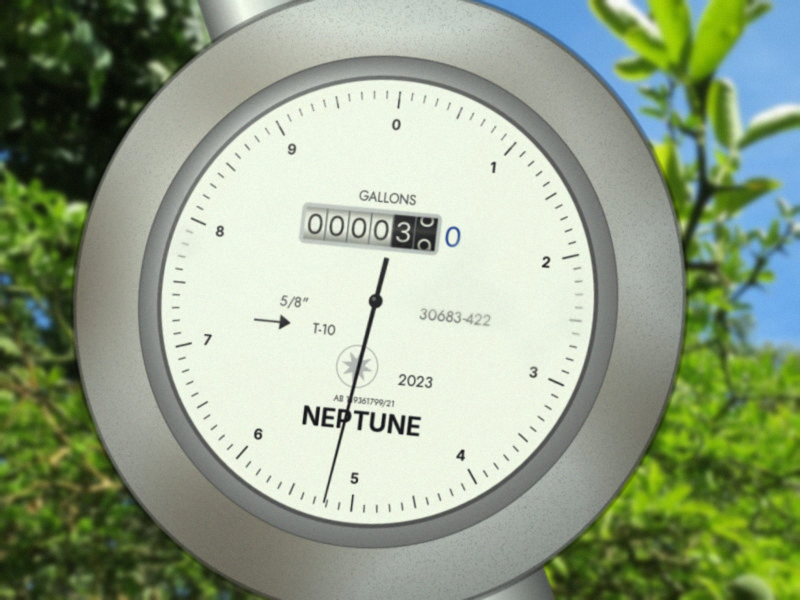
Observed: 385.2 gal
